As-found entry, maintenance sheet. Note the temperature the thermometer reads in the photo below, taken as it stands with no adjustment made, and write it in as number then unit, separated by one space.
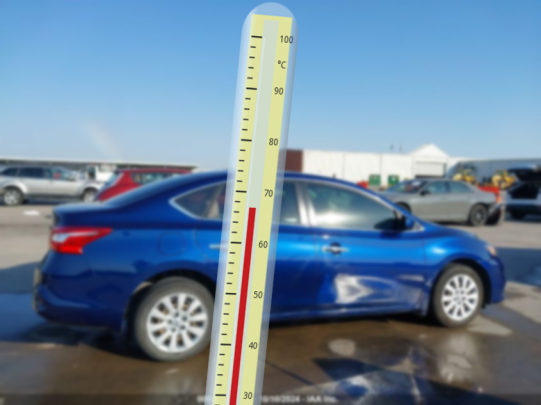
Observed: 67 °C
